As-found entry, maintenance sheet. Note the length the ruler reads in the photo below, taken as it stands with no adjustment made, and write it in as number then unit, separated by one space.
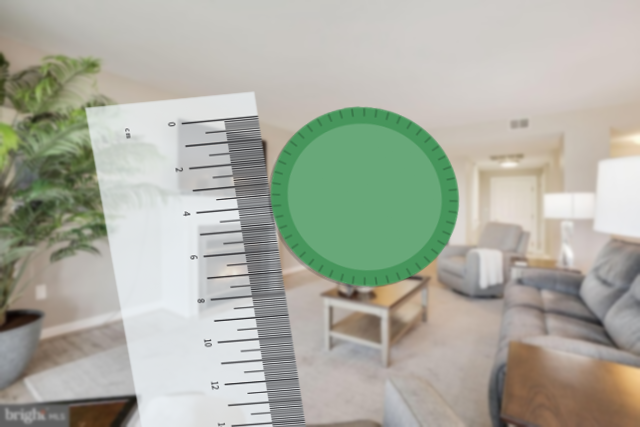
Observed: 8 cm
